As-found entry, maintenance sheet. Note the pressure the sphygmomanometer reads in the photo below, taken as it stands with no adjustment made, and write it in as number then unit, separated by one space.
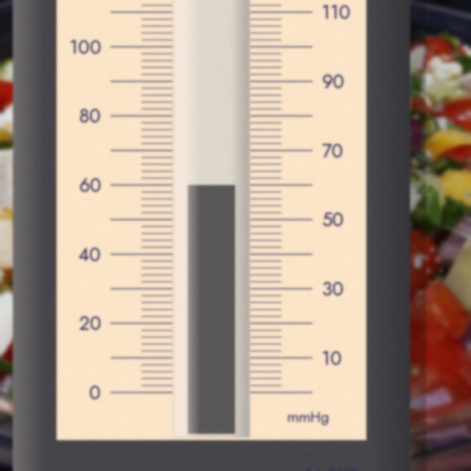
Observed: 60 mmHg
